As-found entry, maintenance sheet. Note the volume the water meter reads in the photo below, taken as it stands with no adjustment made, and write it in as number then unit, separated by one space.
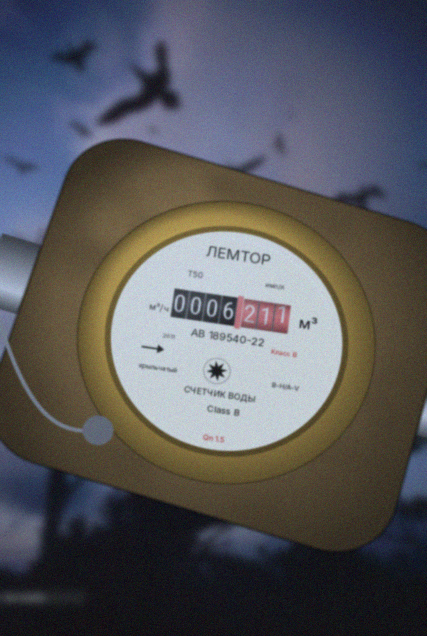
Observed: 6.211 m³
